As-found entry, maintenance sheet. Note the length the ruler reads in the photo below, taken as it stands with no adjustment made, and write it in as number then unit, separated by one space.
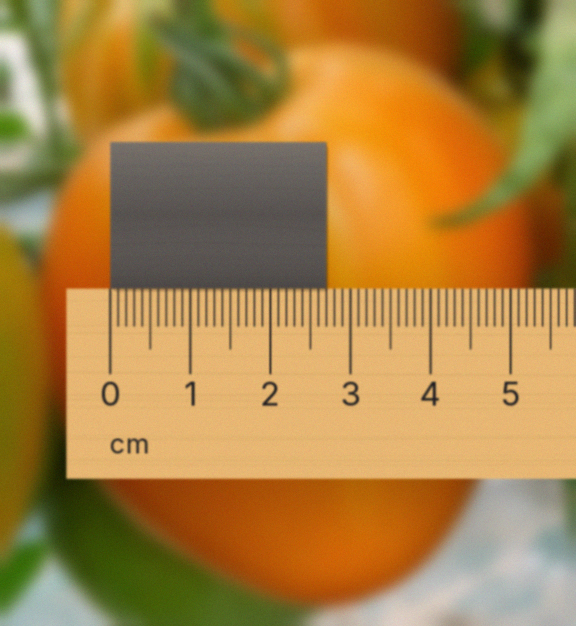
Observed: 2.7 cm
